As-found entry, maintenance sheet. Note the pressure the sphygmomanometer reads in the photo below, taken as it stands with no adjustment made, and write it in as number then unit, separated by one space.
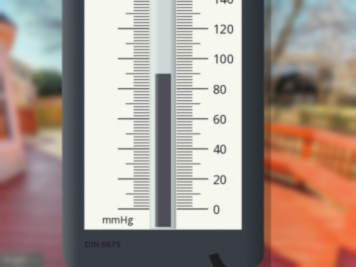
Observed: 90 mmHg
